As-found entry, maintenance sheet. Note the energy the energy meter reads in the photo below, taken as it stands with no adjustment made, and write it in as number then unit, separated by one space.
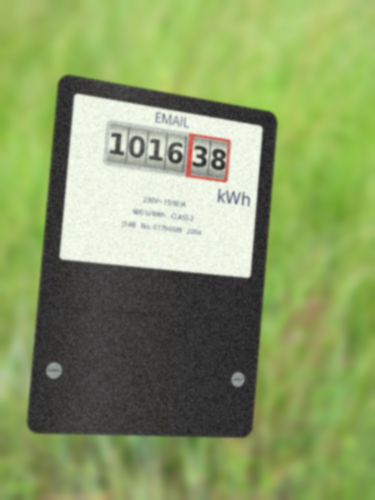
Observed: 1016.38 kWh
